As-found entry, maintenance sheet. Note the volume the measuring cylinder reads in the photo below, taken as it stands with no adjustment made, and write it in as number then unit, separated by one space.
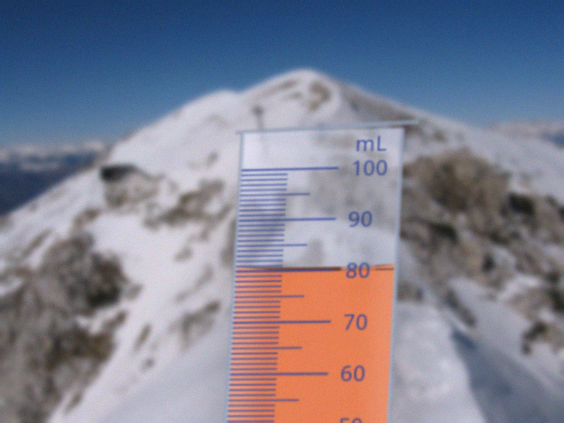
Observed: 80 mL
